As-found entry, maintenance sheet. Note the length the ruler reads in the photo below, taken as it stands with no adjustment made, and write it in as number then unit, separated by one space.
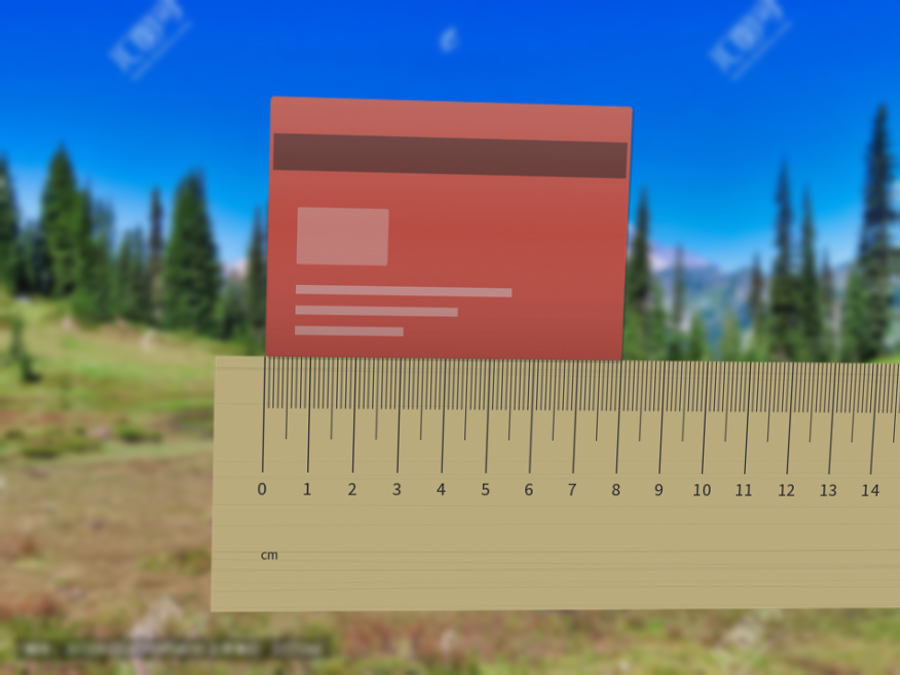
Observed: 8 cm
